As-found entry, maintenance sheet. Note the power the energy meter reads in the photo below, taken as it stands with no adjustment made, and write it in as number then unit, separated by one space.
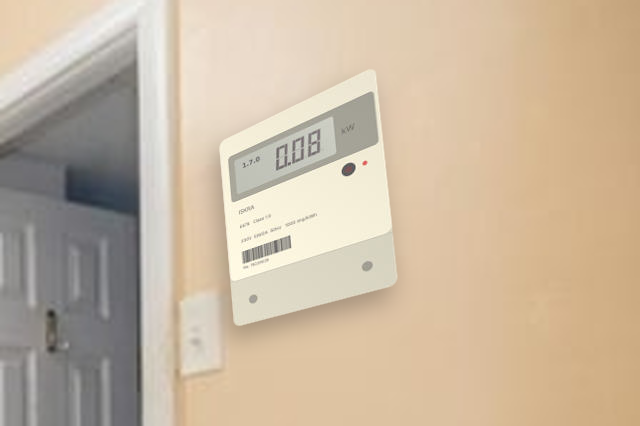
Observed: 0.08 kW
